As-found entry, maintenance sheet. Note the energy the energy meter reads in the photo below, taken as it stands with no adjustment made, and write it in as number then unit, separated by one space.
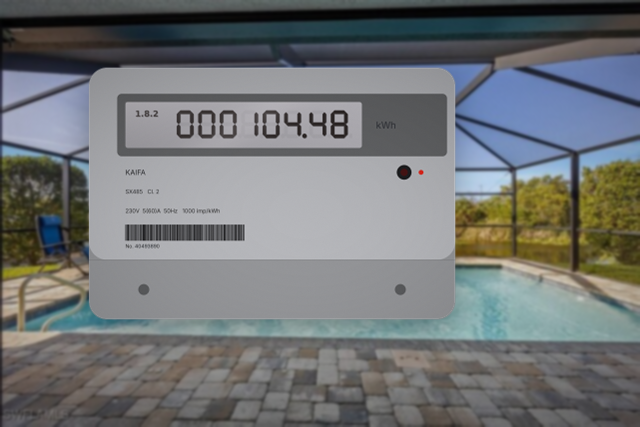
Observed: 104.48 kWh
